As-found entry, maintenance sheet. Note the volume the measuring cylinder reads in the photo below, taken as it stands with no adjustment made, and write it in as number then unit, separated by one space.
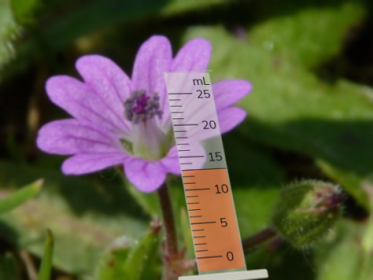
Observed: 13 mL
